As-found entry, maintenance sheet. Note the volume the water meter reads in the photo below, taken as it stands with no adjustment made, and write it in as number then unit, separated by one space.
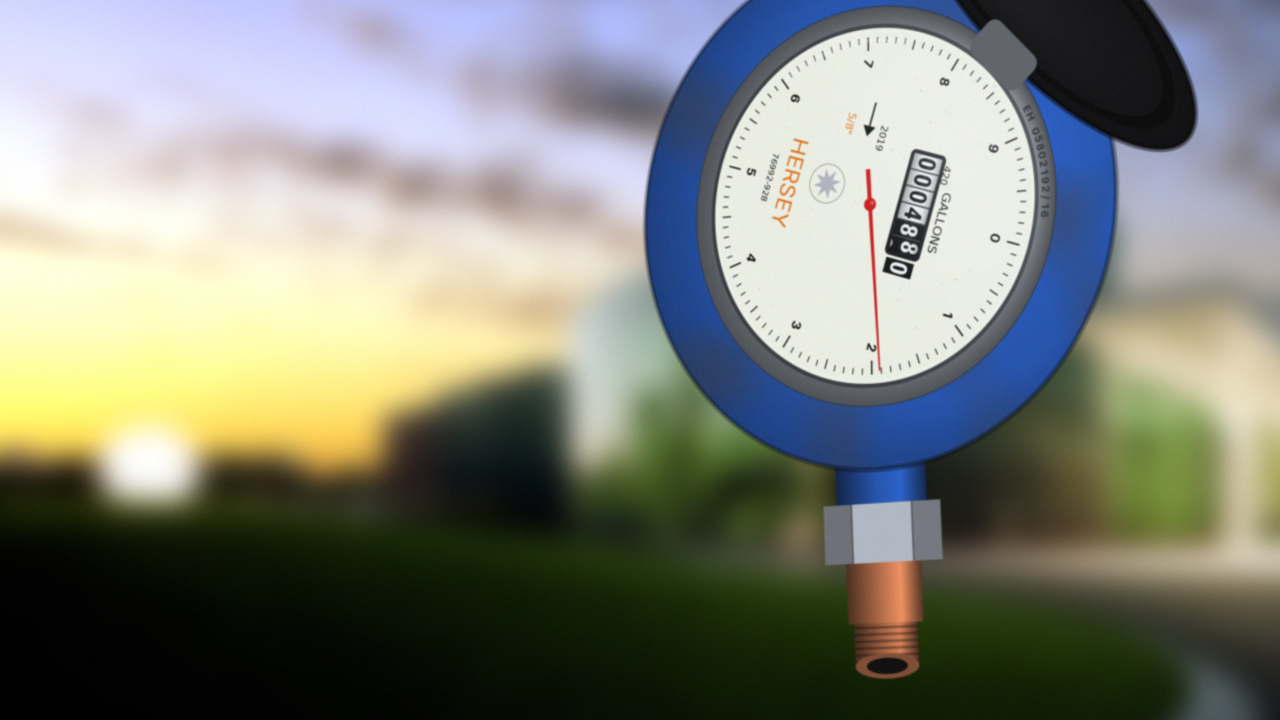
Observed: 4881.9 gal
